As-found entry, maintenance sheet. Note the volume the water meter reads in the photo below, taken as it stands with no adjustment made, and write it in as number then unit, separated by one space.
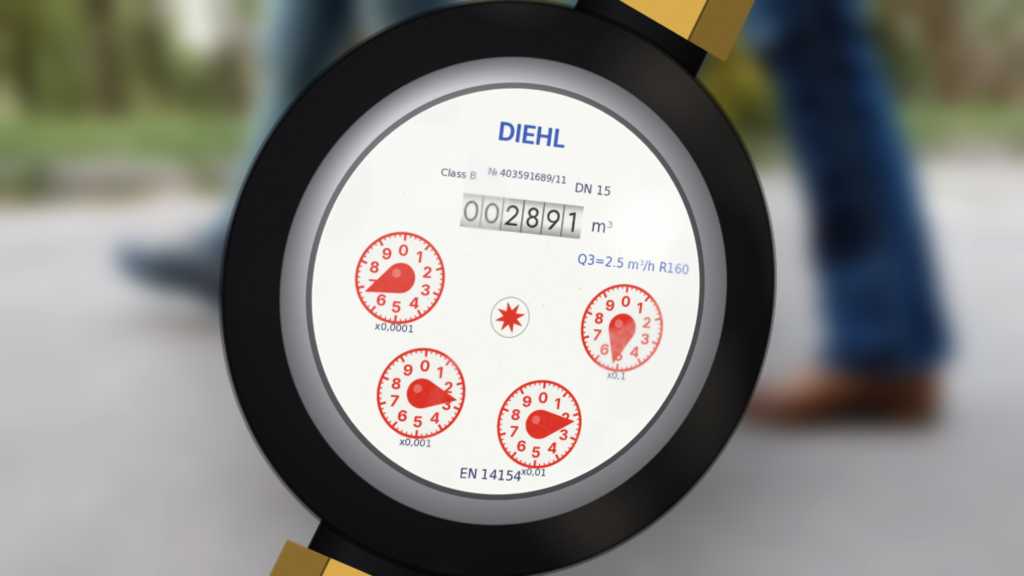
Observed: 2891.5226 m³
